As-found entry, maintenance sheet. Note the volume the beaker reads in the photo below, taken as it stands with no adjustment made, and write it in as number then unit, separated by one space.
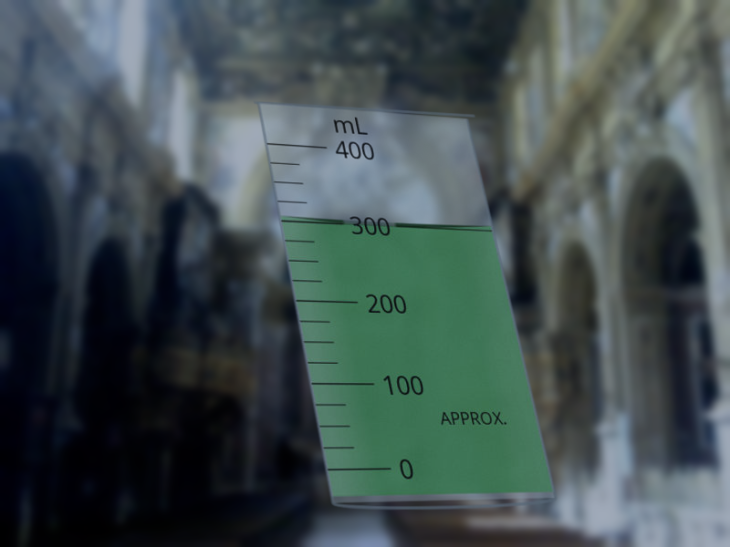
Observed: 300 mL
